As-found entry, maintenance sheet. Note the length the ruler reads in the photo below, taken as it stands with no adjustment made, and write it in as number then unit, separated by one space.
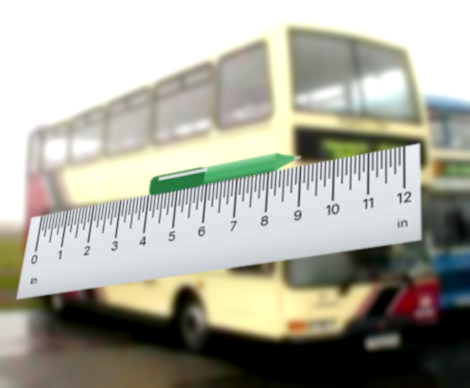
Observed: 5 in
